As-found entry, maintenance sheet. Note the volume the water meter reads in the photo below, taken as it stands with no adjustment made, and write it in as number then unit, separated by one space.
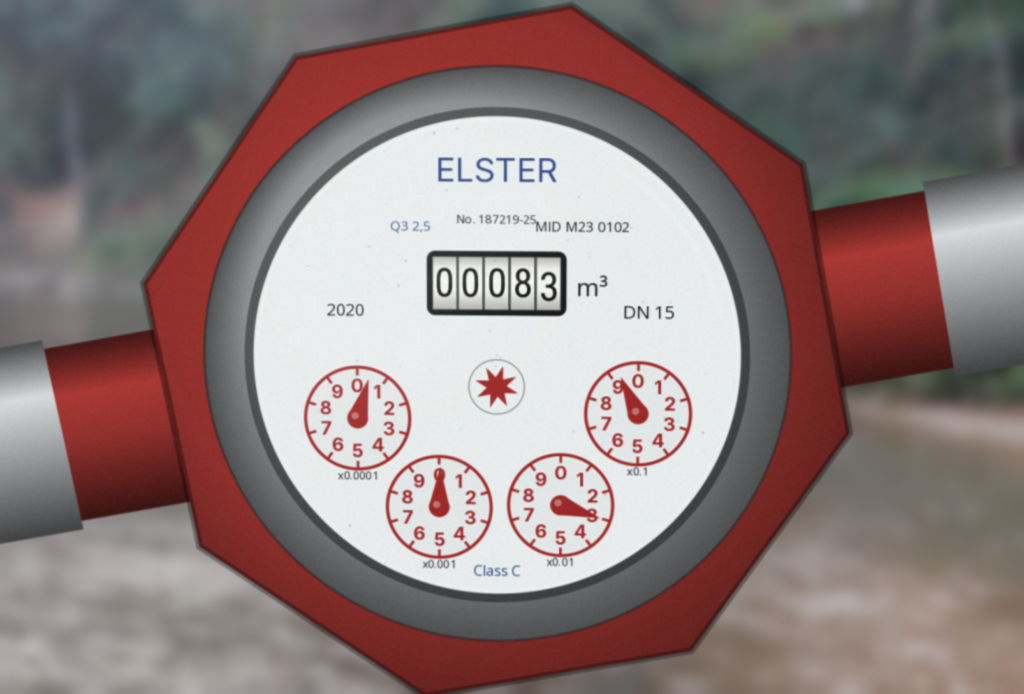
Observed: 82.9300 m³
